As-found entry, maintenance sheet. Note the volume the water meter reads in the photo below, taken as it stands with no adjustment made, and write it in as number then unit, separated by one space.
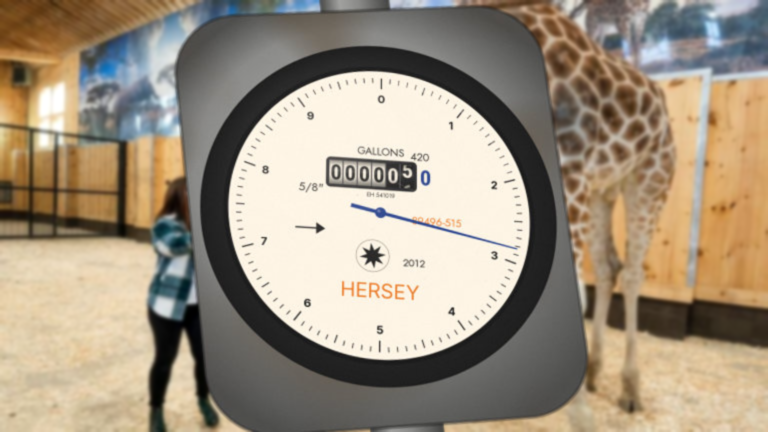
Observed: 52.8 gal
